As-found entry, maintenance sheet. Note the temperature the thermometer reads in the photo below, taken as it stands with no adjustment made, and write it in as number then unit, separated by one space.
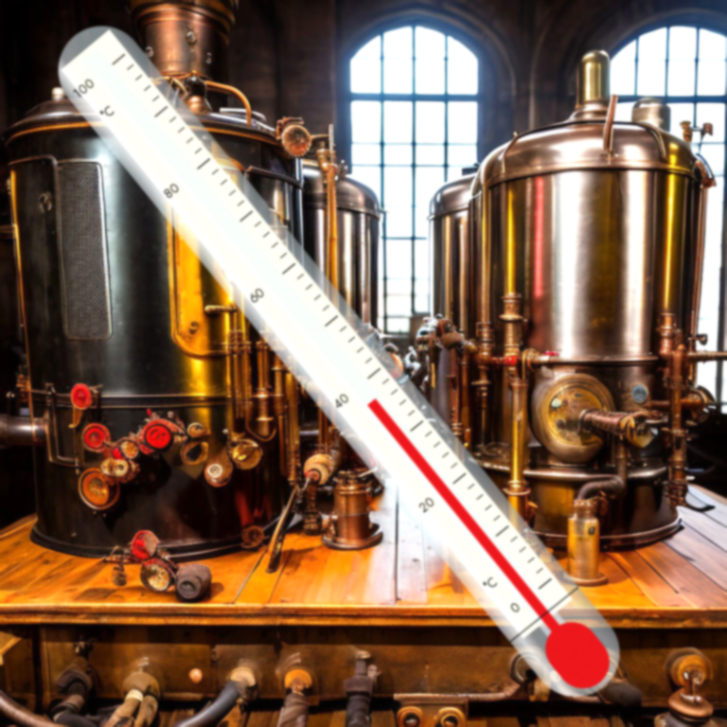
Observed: 37 °C
